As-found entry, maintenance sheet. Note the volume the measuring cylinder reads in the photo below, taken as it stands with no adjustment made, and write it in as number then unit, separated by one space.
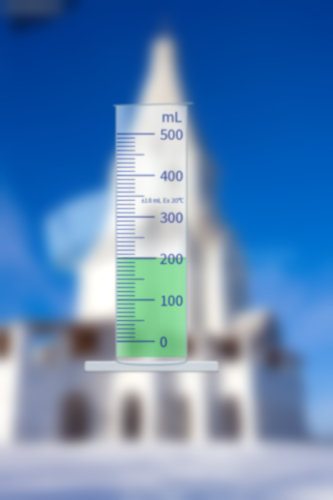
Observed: 200 mL
